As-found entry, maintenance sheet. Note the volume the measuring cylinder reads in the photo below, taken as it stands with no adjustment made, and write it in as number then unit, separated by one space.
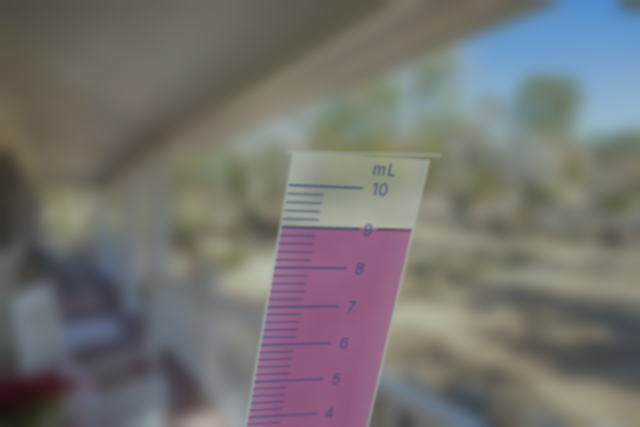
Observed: 9 mL
